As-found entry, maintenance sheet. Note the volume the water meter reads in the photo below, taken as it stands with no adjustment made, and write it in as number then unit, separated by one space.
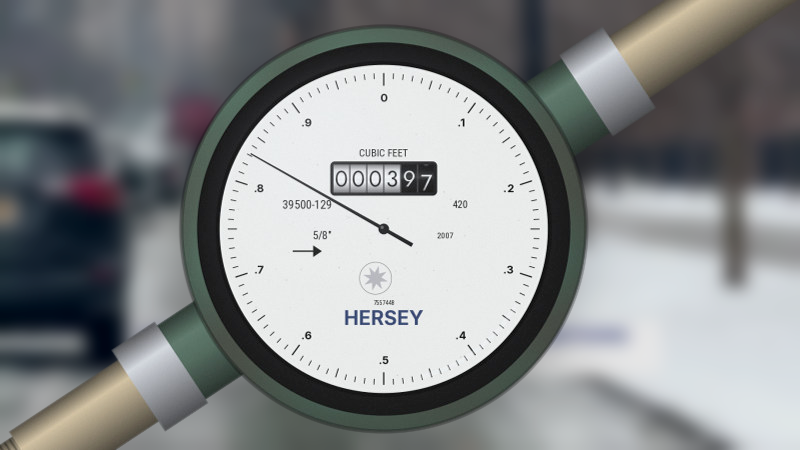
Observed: 396.83 ft³
